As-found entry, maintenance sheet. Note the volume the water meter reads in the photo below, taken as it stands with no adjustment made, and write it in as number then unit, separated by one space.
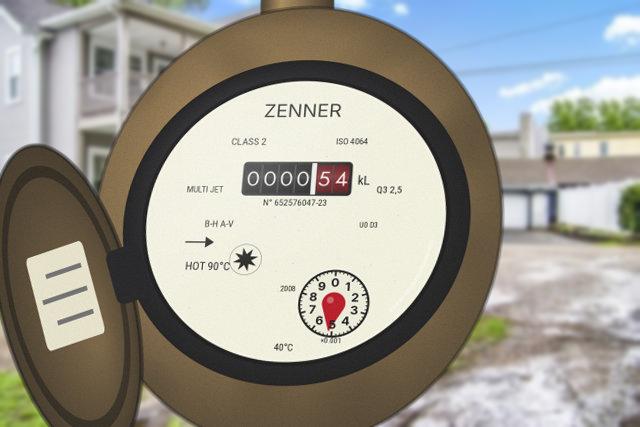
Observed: 0.545 kL
